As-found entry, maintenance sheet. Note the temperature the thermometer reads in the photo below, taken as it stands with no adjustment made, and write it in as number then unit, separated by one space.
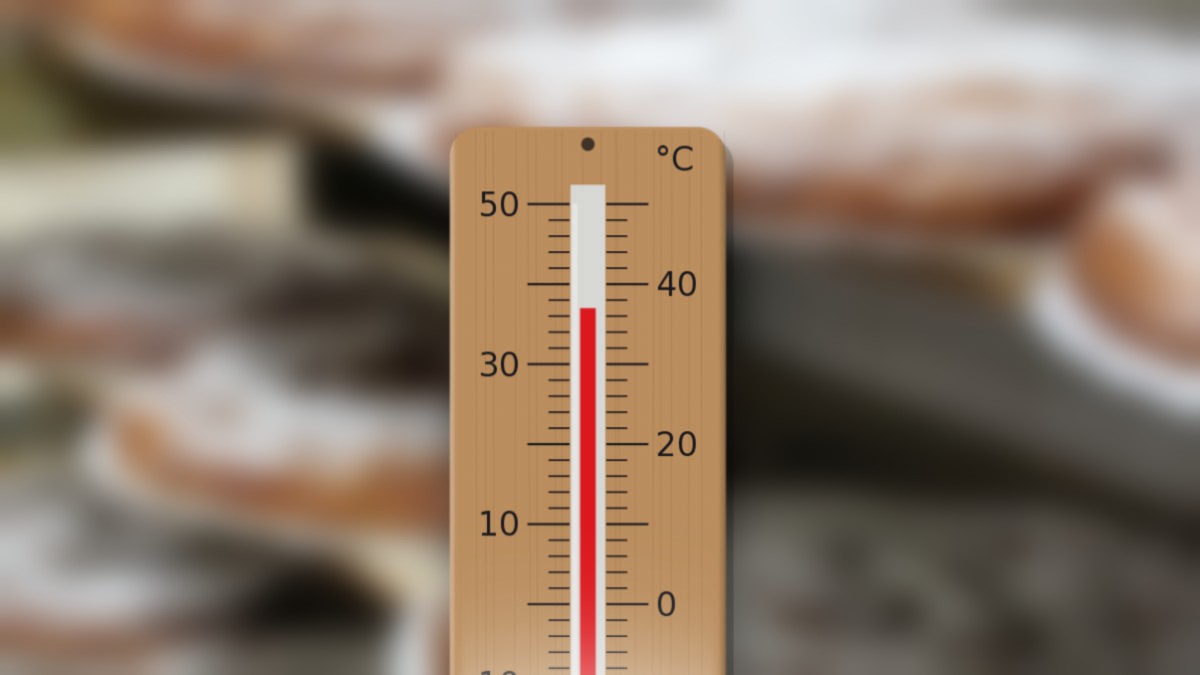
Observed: 37 °C
